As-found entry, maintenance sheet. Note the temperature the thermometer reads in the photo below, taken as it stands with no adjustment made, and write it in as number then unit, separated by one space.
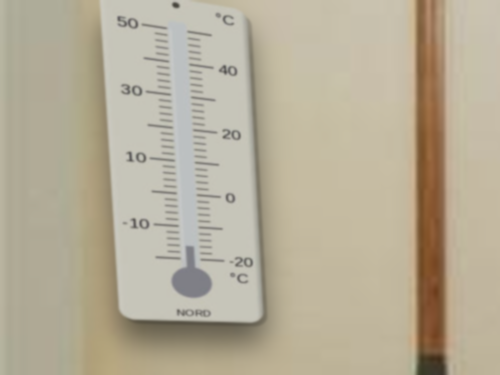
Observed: -16 °C
